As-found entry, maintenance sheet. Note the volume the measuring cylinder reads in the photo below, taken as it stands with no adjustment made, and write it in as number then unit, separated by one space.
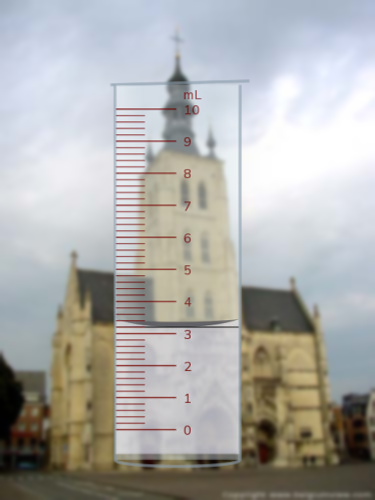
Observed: 3.2 mL
